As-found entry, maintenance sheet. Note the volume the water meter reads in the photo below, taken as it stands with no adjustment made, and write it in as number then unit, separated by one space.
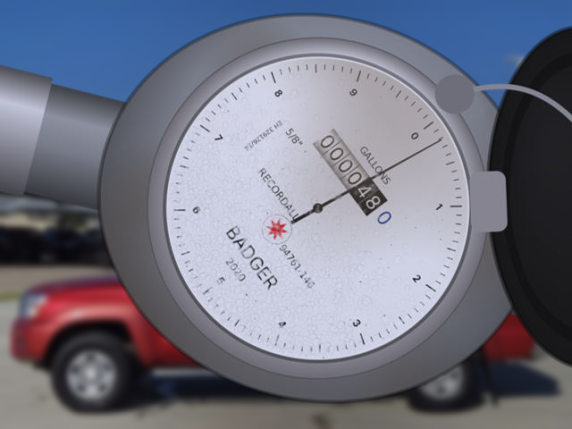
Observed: 480.2 gal
